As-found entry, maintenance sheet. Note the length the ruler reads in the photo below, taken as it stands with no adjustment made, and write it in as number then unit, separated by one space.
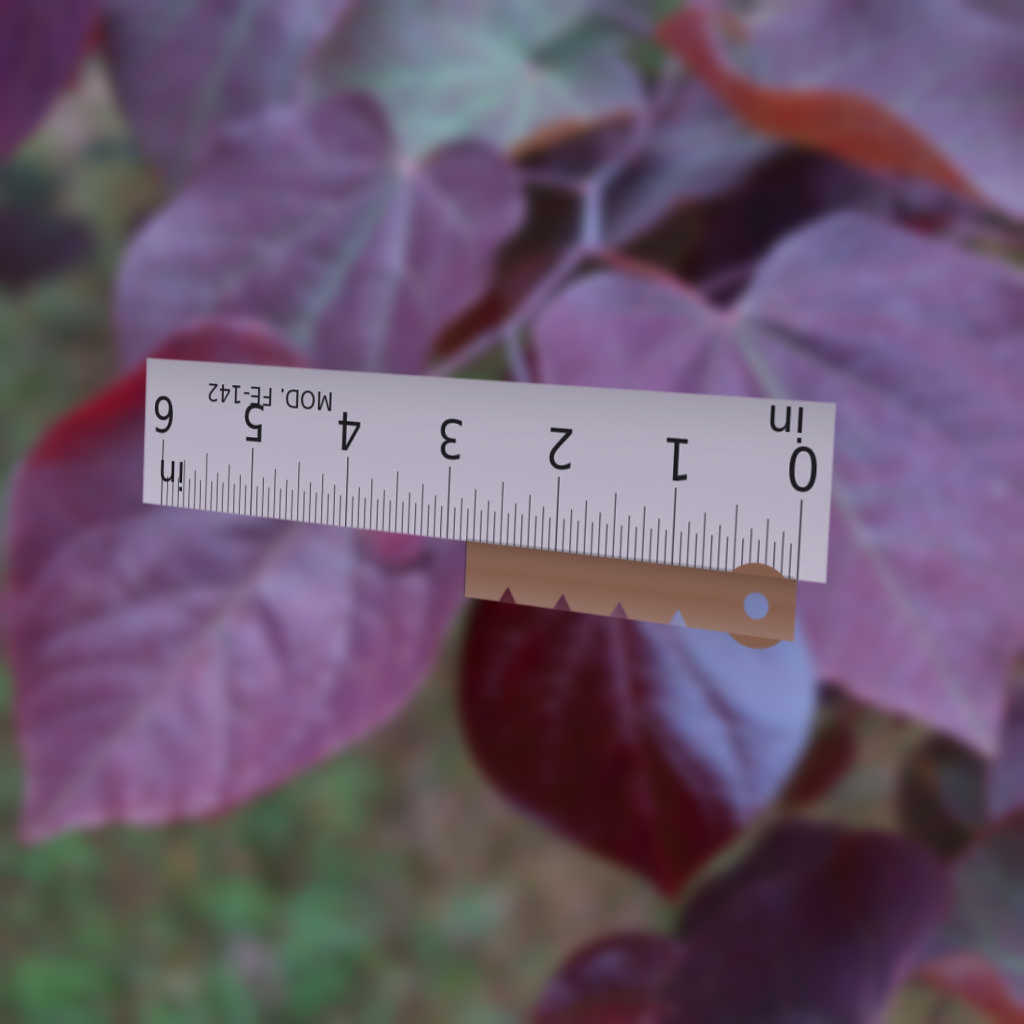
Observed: 2.8125 in
